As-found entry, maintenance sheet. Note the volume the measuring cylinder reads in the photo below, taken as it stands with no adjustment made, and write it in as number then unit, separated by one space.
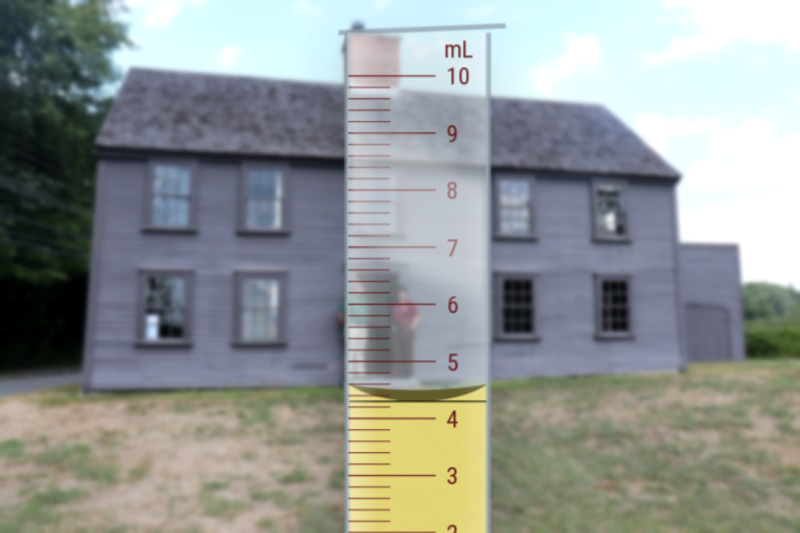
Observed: 4.3 mL
